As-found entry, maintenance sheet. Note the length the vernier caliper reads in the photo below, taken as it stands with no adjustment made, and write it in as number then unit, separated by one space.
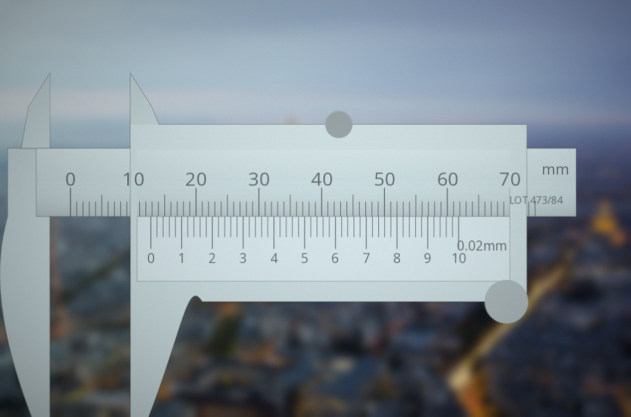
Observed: 12.8 mm
